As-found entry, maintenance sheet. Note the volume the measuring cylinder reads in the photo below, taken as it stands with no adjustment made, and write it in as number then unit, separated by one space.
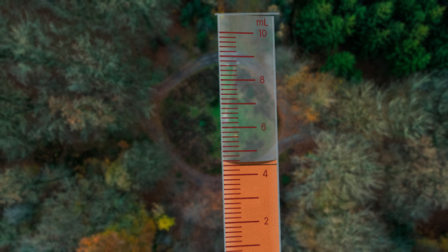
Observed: 4.4 mL
